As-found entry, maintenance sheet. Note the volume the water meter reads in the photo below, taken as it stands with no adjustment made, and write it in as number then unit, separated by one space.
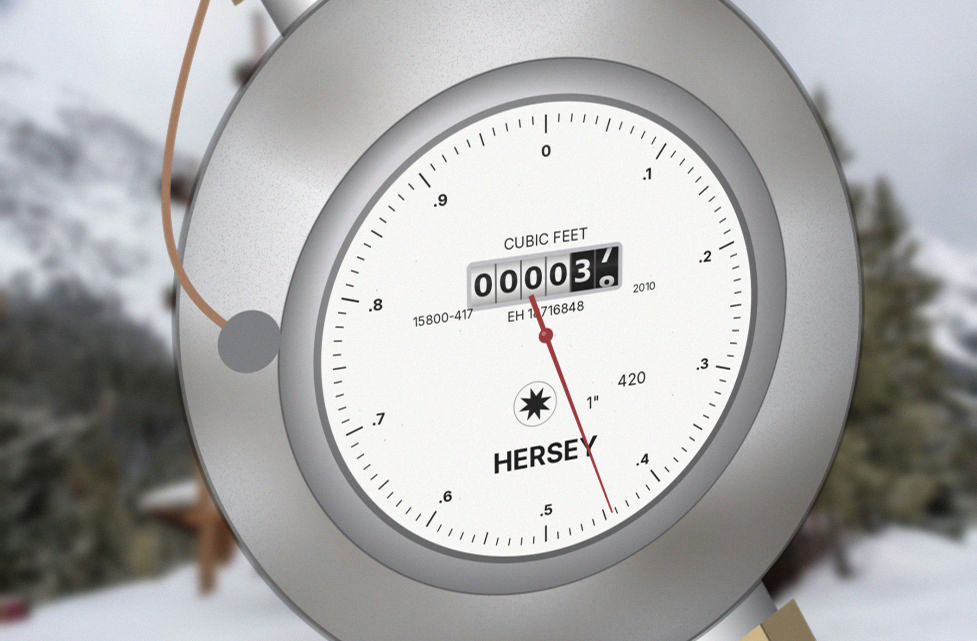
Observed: 37.44 ft³
